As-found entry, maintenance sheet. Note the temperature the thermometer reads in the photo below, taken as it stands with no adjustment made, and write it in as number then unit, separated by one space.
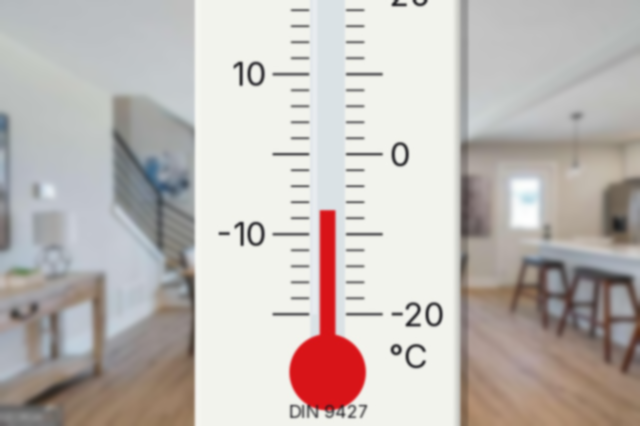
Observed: -7 °C
